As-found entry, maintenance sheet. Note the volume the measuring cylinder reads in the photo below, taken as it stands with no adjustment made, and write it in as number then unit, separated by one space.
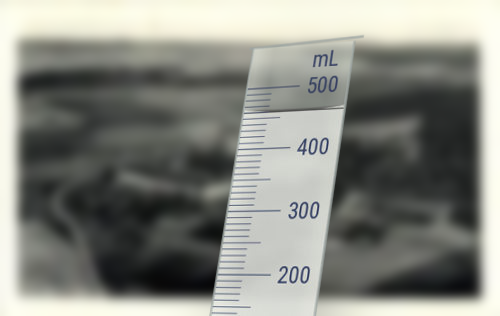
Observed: 460 mL
